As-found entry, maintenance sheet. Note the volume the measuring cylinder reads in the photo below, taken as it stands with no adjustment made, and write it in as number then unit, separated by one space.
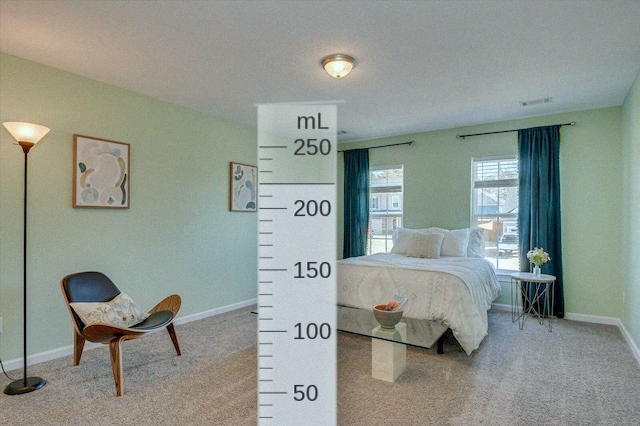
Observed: 220 mL
